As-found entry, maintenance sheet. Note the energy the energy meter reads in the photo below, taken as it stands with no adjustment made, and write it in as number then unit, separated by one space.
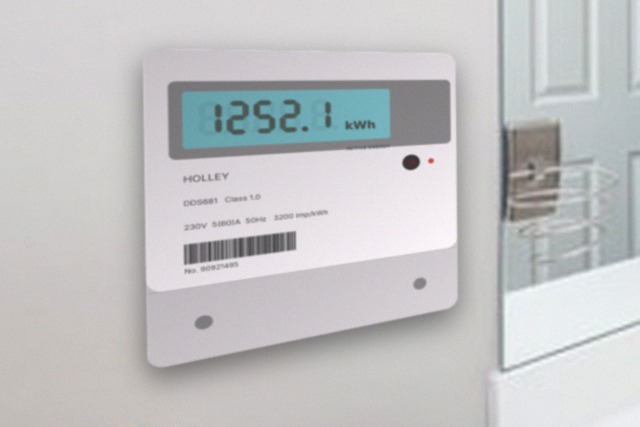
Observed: 1252.1 kWh
